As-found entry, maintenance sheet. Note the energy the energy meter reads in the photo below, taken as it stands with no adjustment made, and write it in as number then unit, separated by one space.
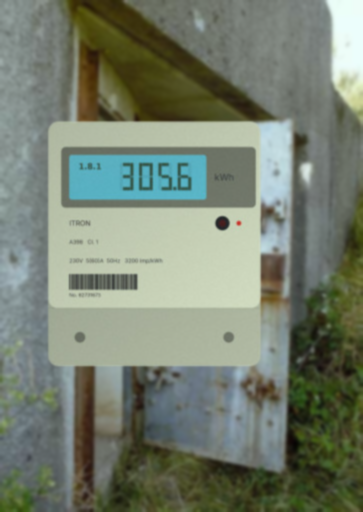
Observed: 305.6 kWh
